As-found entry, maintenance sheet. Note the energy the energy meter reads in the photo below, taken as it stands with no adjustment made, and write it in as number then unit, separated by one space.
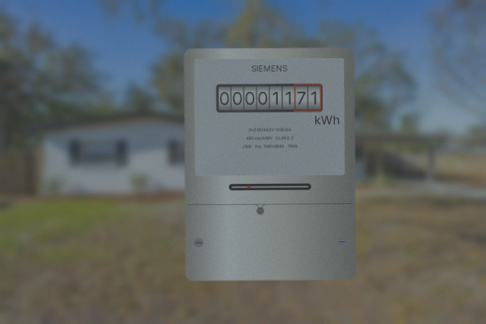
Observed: 11.71 kWh
